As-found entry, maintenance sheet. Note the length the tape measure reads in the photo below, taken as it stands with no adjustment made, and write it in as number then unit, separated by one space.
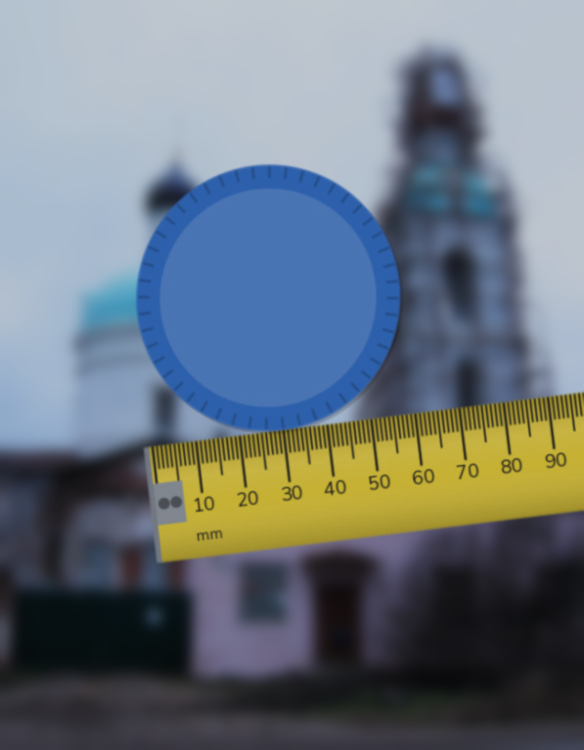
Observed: 60 mm
